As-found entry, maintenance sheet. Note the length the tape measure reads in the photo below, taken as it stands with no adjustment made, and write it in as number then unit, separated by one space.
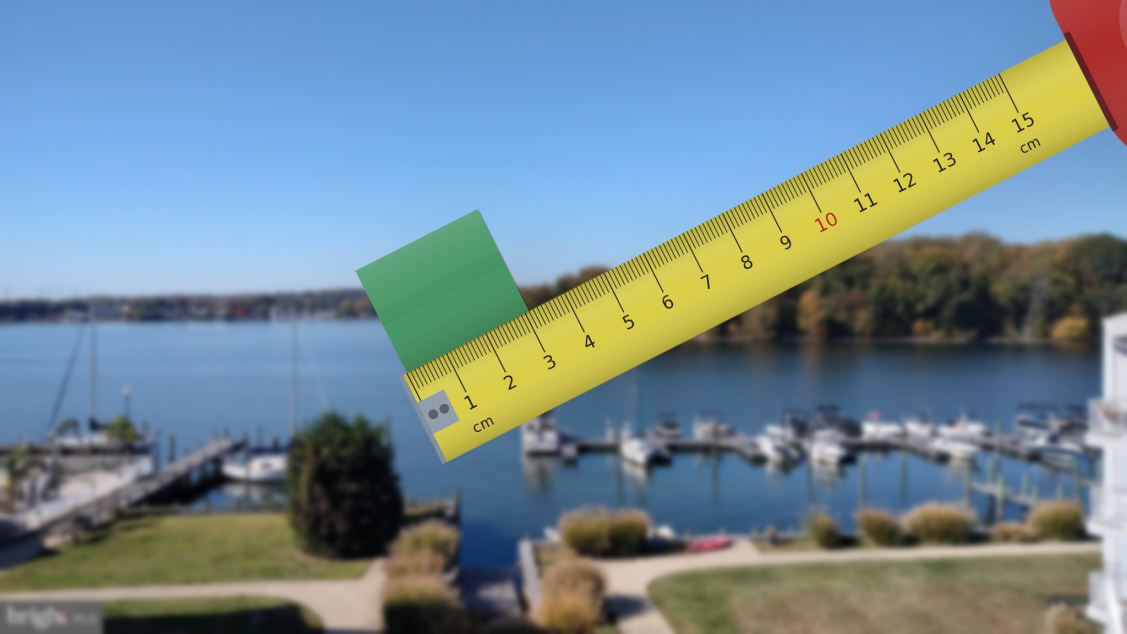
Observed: 3.1 cm
